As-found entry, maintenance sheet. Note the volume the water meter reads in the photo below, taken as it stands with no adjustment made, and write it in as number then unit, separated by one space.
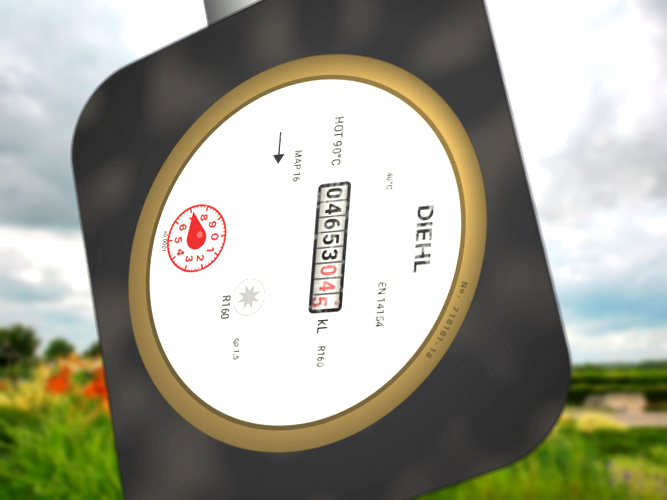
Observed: 4653.0447 kL
